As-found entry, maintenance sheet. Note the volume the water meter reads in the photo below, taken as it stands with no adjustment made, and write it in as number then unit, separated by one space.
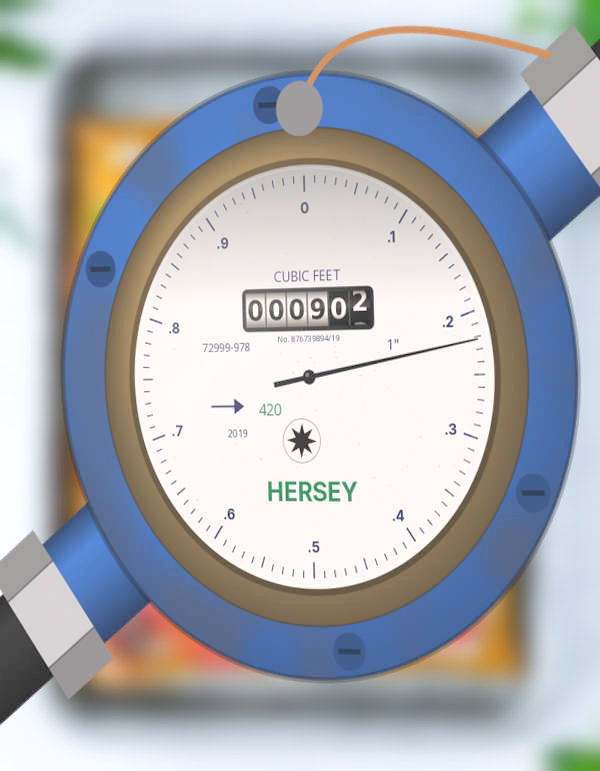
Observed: 902.22 ft³
